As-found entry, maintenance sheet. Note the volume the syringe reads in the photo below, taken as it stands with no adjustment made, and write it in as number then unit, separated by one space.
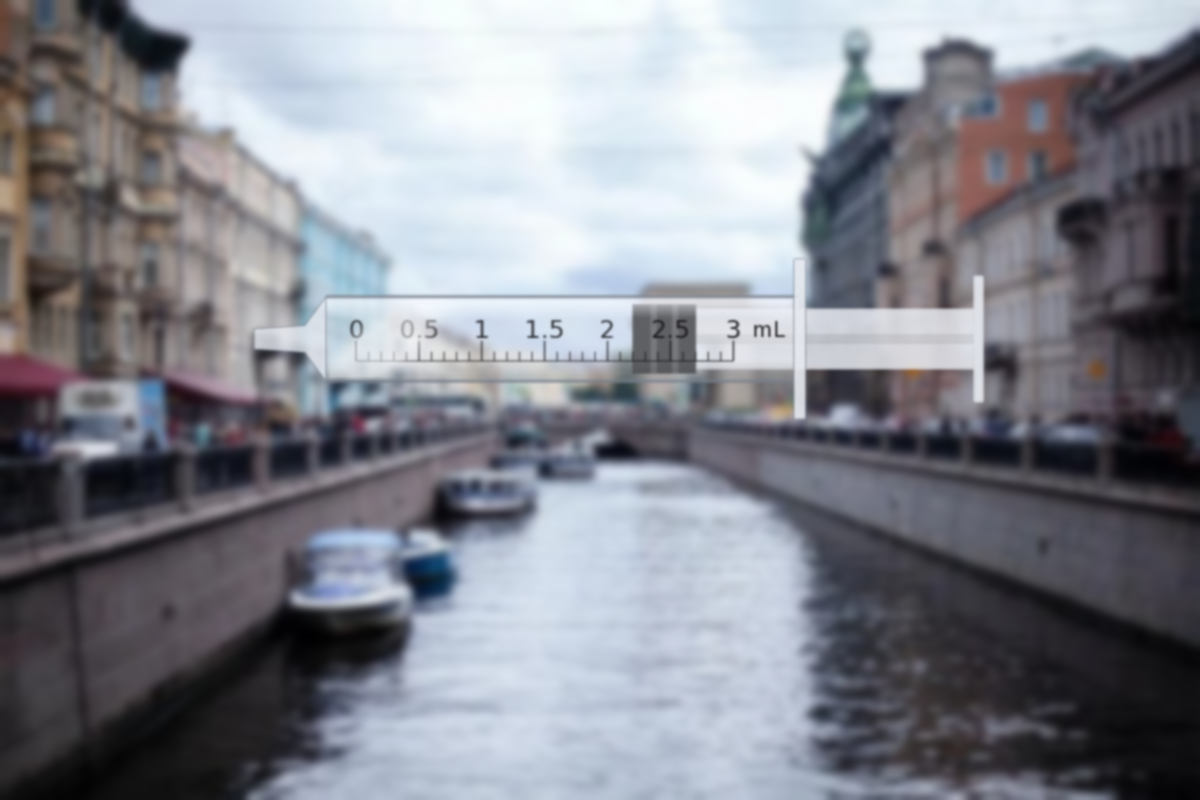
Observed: 2.2 mL
